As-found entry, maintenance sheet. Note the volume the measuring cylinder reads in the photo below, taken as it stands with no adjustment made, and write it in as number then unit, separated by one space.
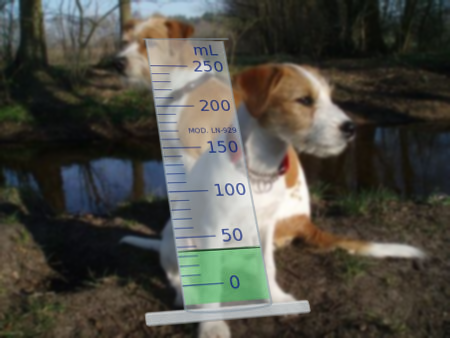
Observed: 35 mL
